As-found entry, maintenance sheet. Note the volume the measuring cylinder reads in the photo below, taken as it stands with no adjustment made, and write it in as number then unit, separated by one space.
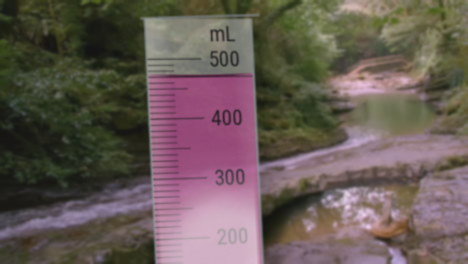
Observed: 470 mL
